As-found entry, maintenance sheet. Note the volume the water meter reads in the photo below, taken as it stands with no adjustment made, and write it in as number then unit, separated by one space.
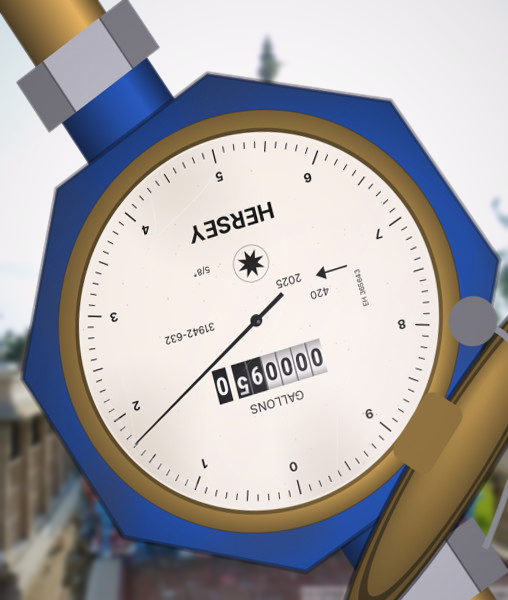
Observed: 951.7 gal
